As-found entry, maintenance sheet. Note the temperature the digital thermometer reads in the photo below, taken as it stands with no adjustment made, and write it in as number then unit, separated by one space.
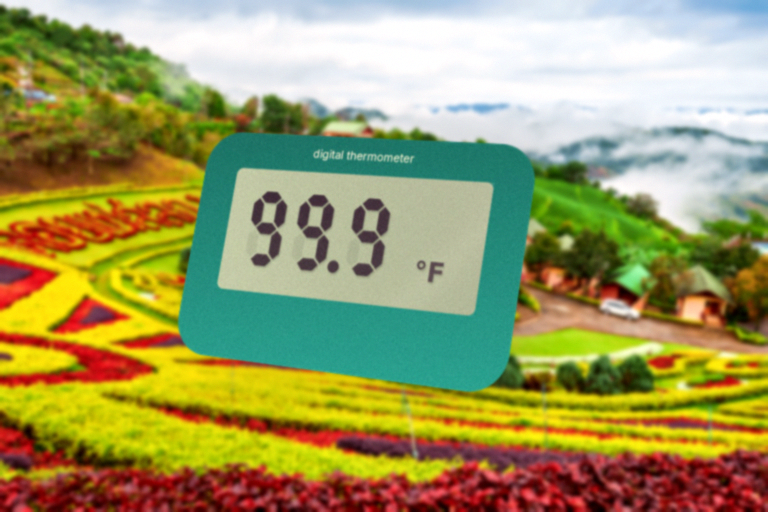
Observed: 99.9 °F
